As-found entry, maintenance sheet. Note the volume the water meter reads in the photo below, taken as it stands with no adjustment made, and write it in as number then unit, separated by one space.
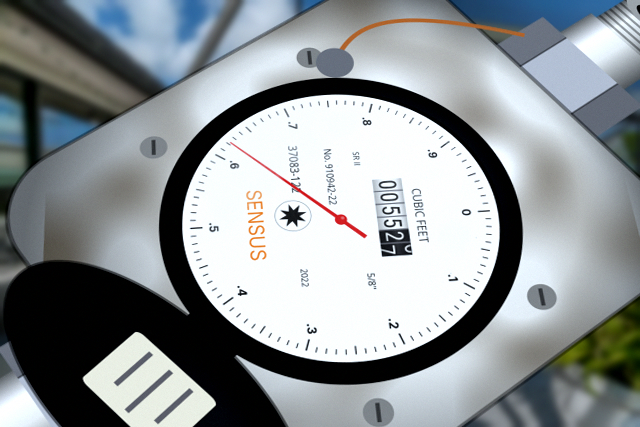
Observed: 5526.62 ft³
